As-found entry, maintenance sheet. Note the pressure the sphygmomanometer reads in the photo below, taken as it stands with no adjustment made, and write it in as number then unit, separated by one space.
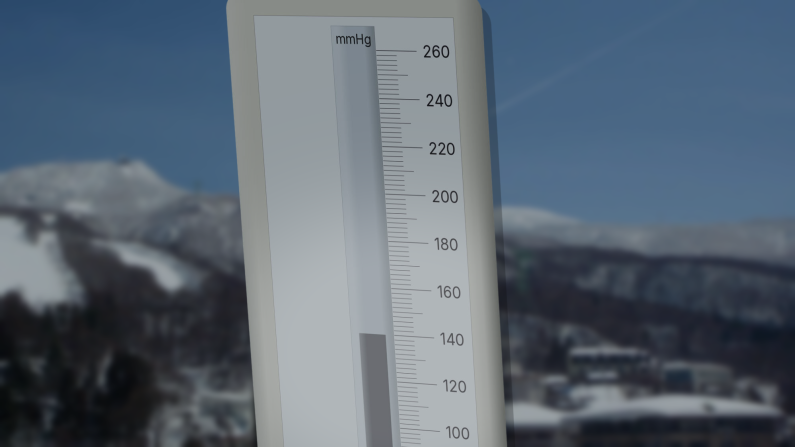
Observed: 140 mmHg
